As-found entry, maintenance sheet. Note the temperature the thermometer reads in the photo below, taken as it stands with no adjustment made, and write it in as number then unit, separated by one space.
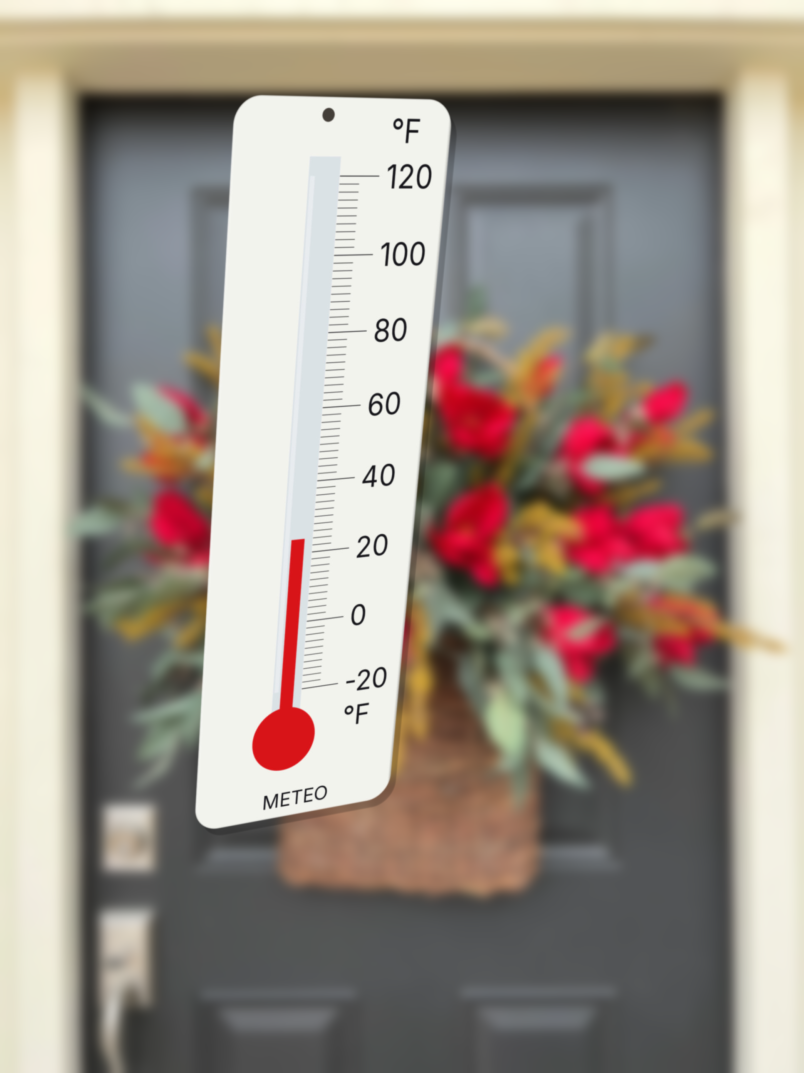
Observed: 24 °F
